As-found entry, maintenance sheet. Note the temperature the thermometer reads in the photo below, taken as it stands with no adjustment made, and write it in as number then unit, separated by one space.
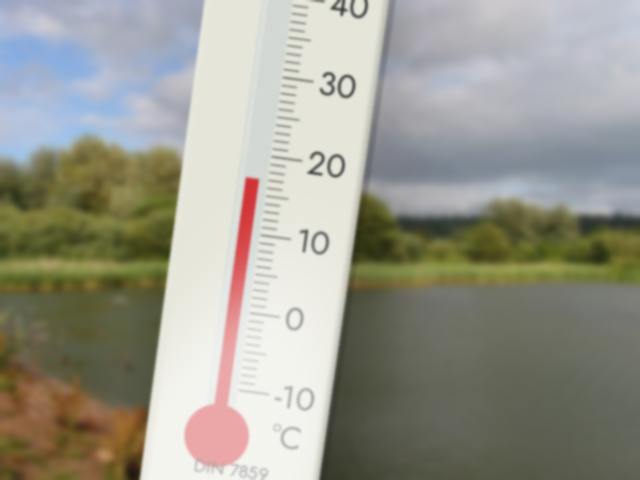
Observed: 17 °C
